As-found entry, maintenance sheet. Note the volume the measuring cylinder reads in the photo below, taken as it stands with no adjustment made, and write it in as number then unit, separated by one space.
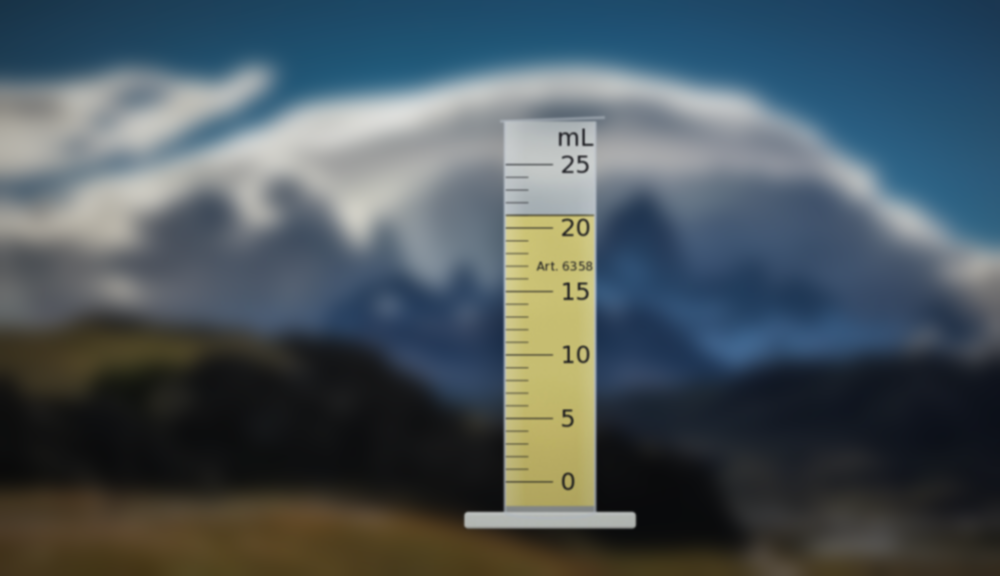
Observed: 21 mL
